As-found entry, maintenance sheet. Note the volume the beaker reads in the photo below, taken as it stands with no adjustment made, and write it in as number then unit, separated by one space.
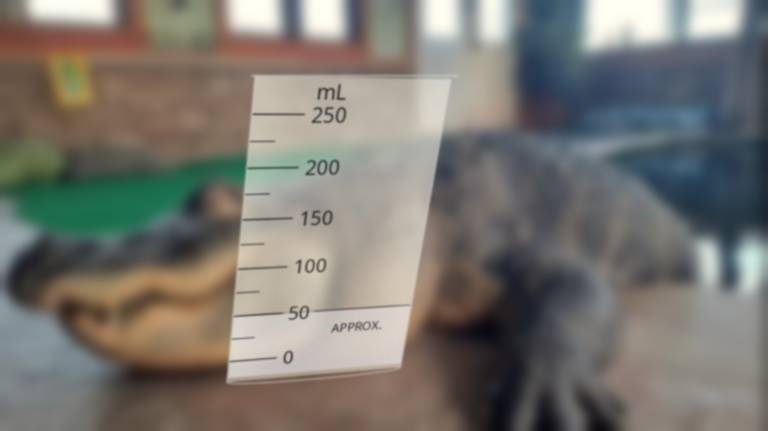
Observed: 50 mL
